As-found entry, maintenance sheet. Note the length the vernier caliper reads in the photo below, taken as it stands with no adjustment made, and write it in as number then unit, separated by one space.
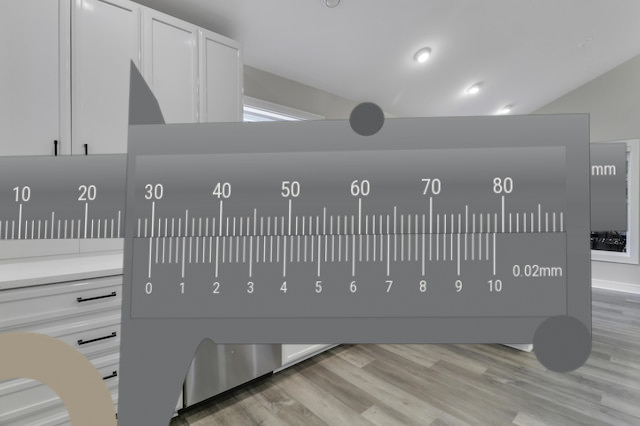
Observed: 29.8 mm
